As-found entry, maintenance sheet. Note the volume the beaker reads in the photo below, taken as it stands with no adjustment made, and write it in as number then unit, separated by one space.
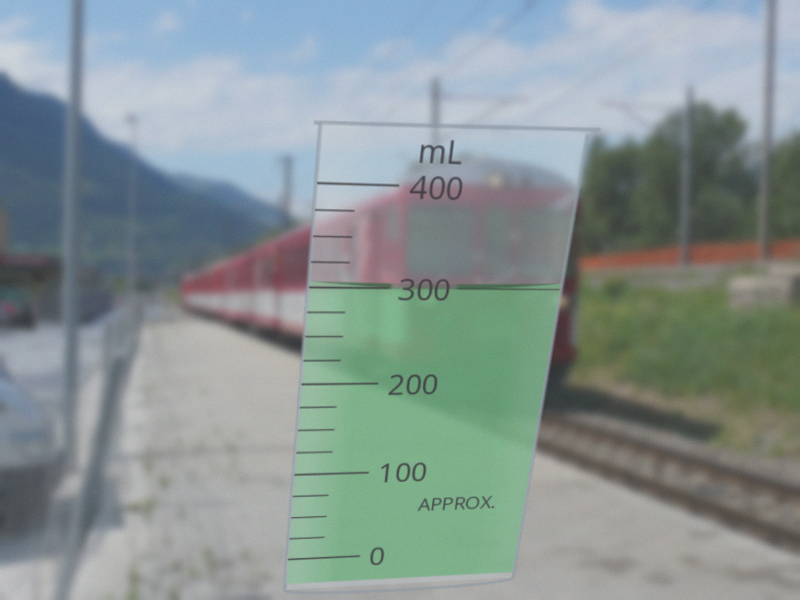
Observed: 300 mL
